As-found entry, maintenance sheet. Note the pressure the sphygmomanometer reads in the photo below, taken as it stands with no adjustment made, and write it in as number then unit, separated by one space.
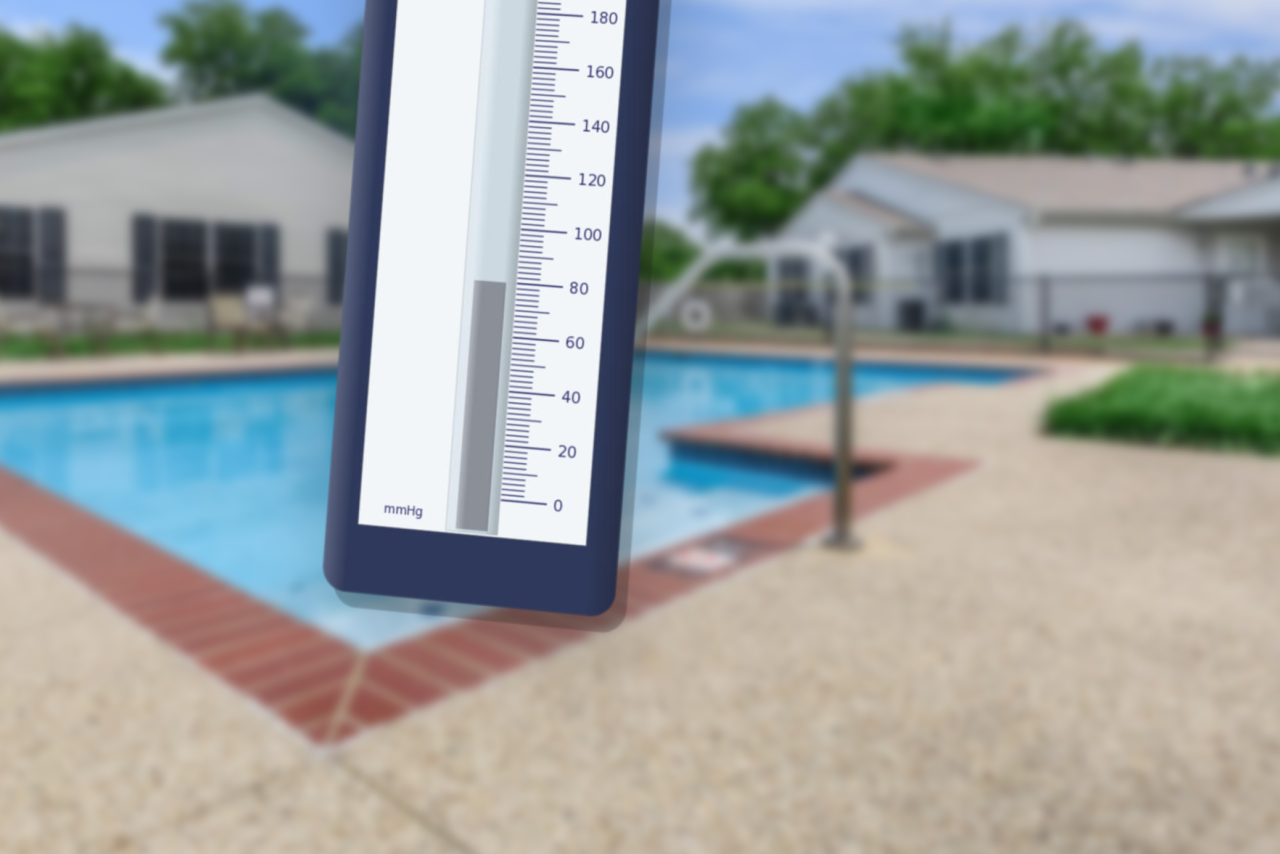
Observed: 80 mmHg
